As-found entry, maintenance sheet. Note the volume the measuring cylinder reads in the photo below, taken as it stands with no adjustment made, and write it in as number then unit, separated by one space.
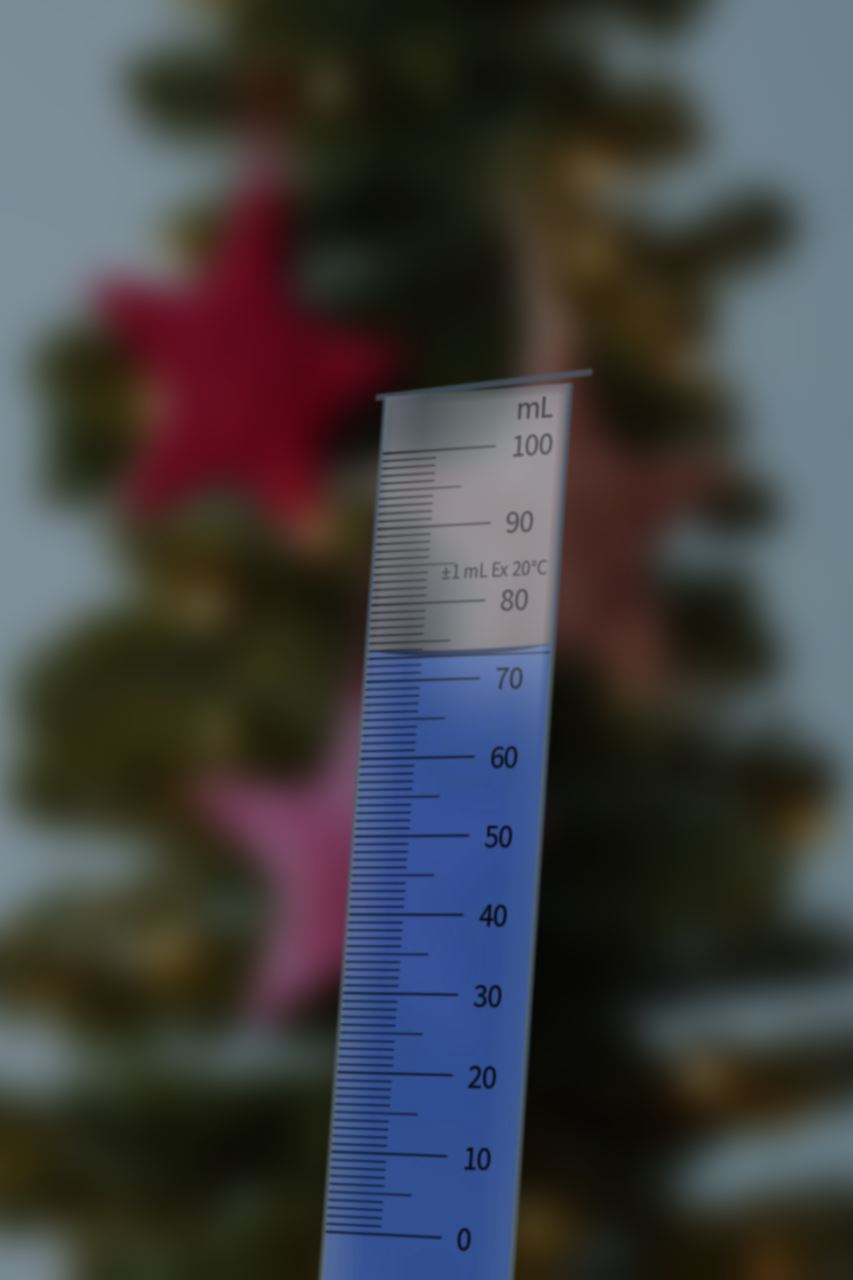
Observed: 73 mL
